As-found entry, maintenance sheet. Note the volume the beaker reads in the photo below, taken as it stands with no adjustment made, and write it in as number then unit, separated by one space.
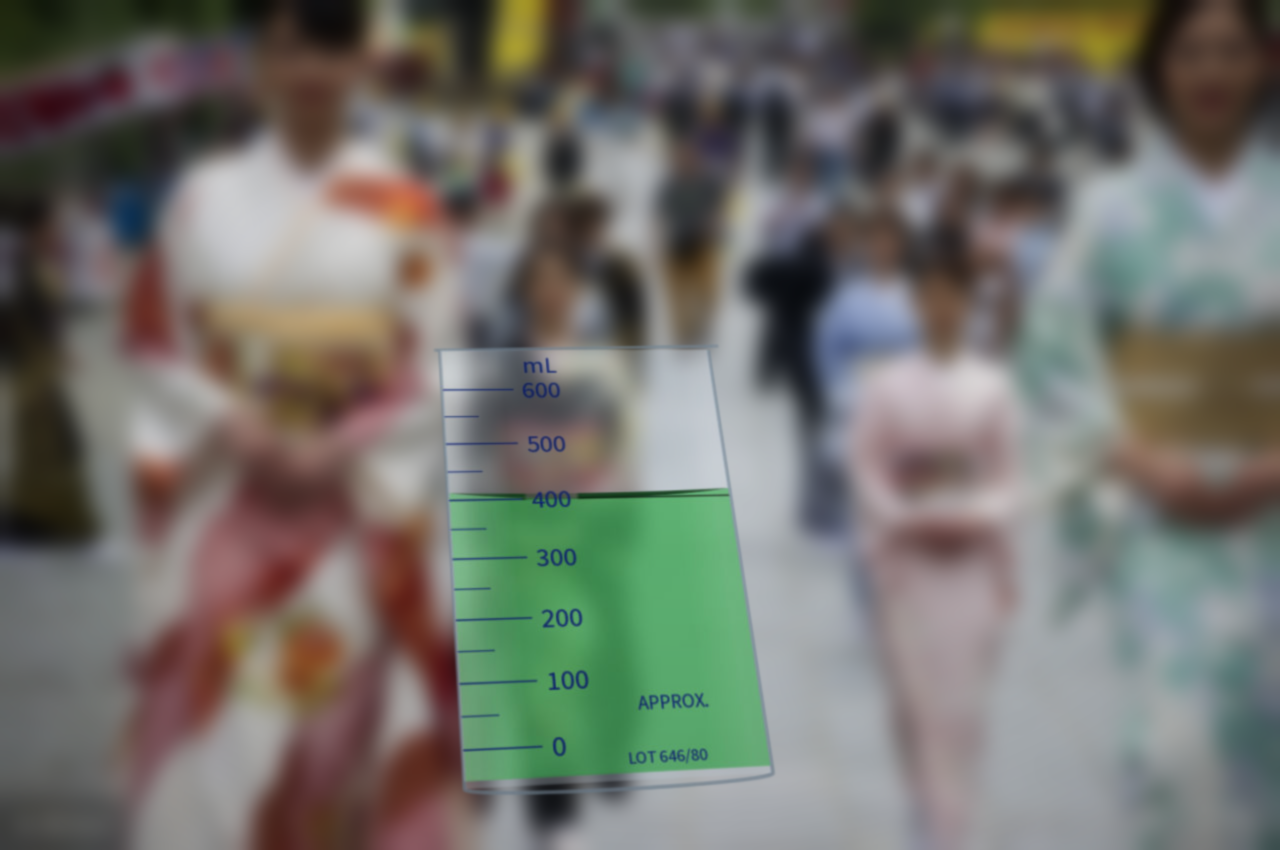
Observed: 400 mL
